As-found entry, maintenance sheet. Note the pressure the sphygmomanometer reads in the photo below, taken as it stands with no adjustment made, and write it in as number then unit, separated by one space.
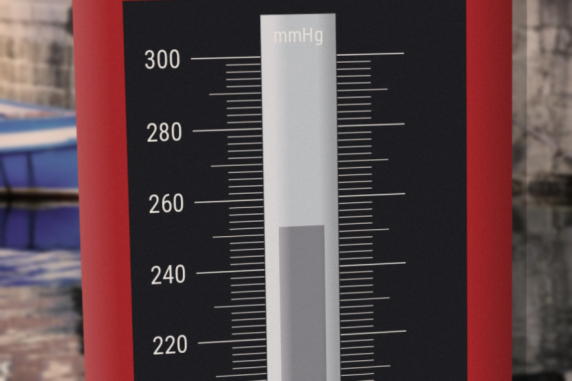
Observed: 252 mmHg
